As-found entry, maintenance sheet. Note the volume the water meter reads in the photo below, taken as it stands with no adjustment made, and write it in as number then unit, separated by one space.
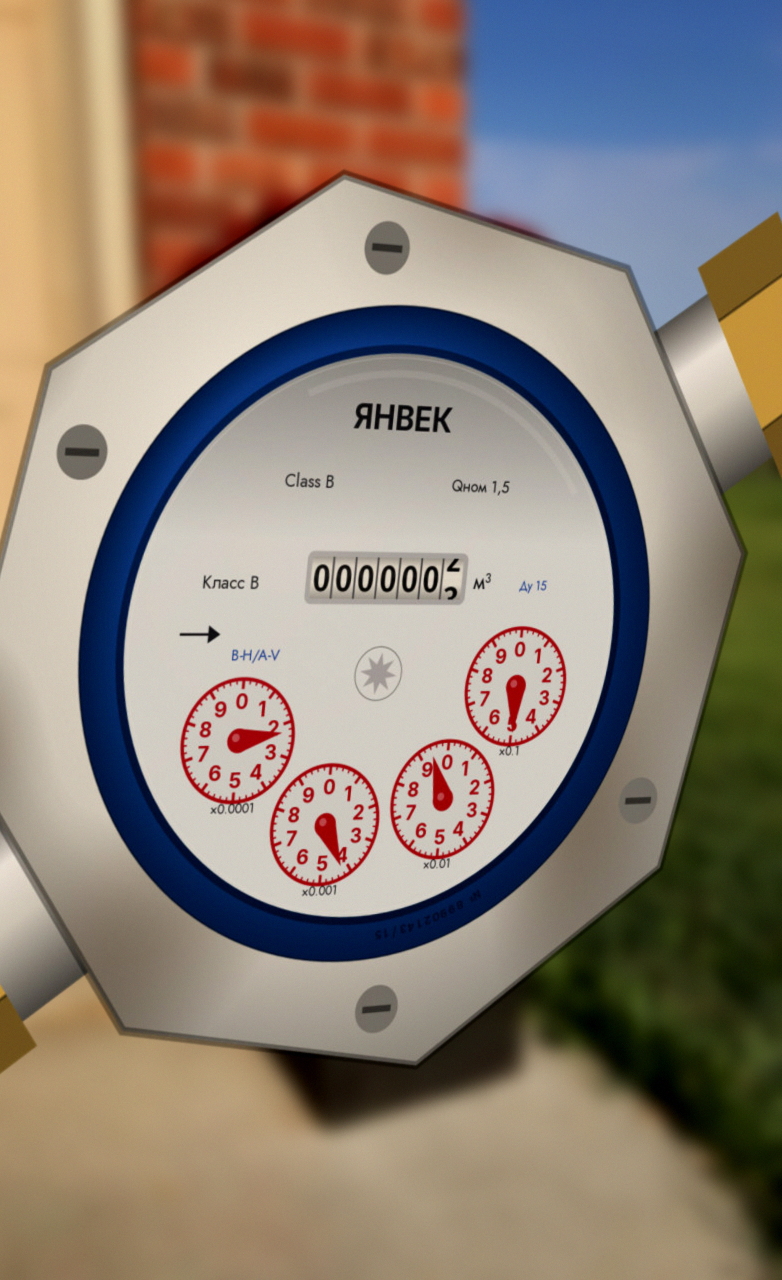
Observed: 2.4942 m³
